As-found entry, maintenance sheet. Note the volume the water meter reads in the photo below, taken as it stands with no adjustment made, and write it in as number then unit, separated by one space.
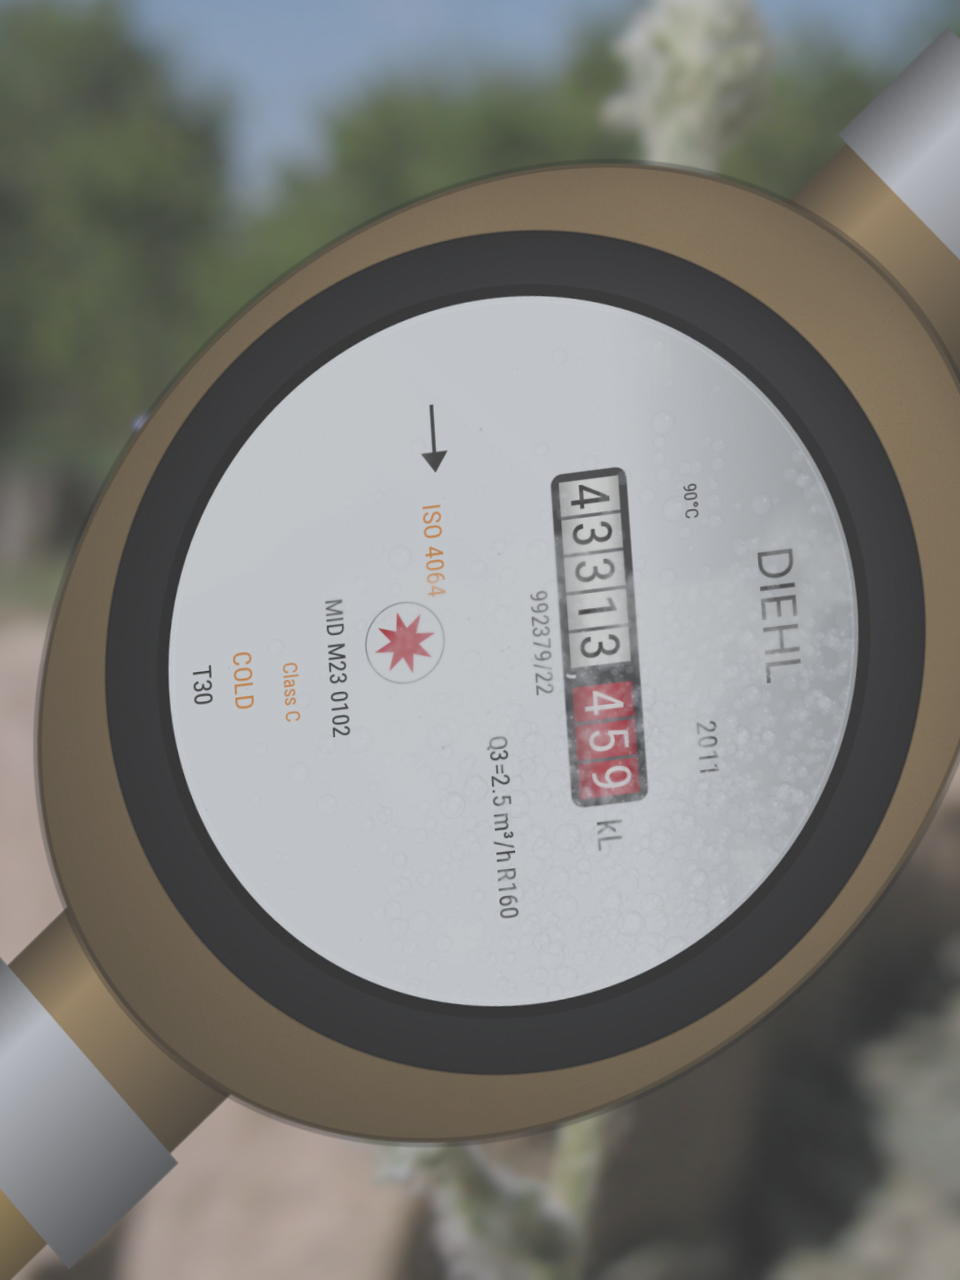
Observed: 43313.459 kL
